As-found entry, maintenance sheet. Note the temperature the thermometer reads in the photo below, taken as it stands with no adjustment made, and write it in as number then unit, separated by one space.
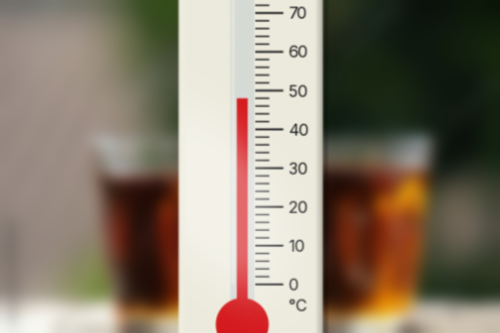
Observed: 48 °C
